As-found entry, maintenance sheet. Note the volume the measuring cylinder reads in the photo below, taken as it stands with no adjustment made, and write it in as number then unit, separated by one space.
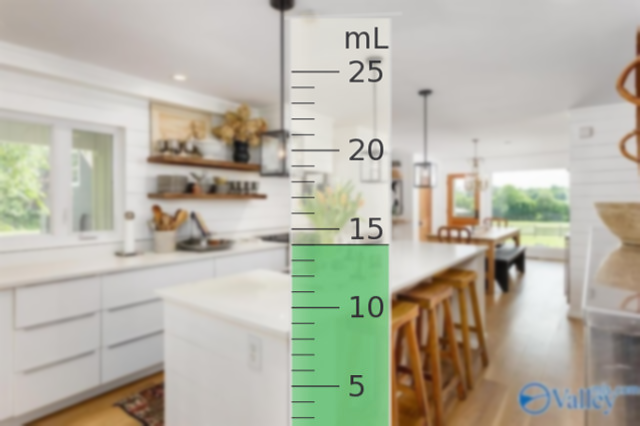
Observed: 14 mL
